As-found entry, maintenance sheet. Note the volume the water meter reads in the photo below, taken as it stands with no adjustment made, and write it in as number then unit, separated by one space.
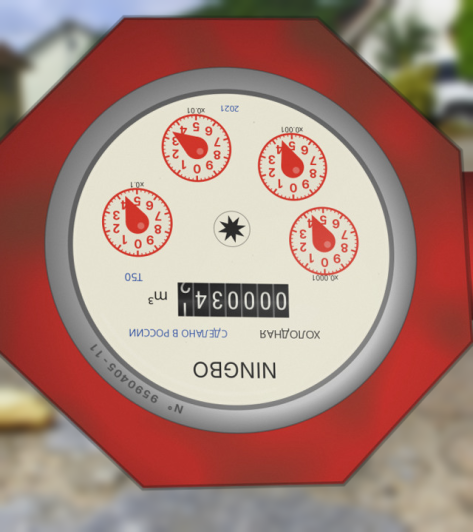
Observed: 341.4344 m³
